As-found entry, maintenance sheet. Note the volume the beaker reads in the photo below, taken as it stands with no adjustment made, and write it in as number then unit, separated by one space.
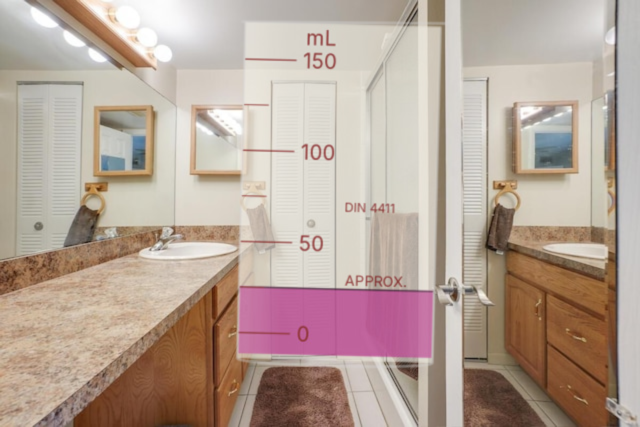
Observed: 25 mL
